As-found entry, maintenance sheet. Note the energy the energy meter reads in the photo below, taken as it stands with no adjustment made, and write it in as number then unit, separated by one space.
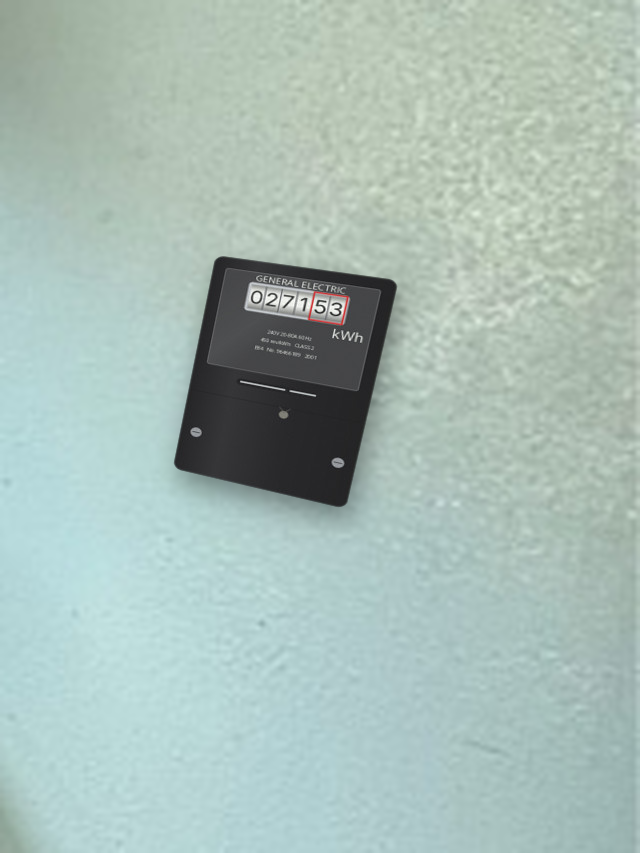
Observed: 271.53 kWh
